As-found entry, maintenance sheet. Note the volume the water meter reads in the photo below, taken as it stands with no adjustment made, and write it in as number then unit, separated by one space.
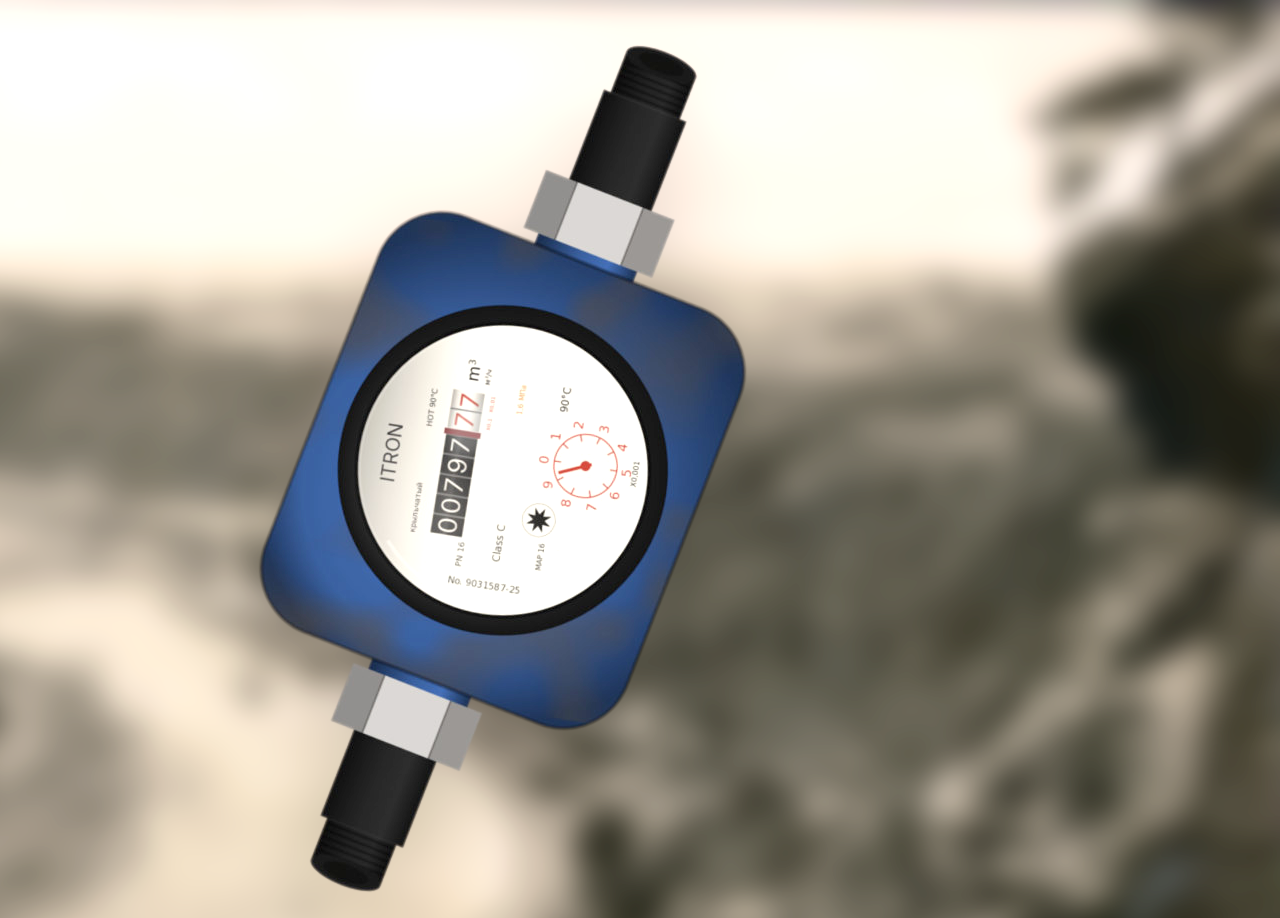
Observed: 797.769 m³
